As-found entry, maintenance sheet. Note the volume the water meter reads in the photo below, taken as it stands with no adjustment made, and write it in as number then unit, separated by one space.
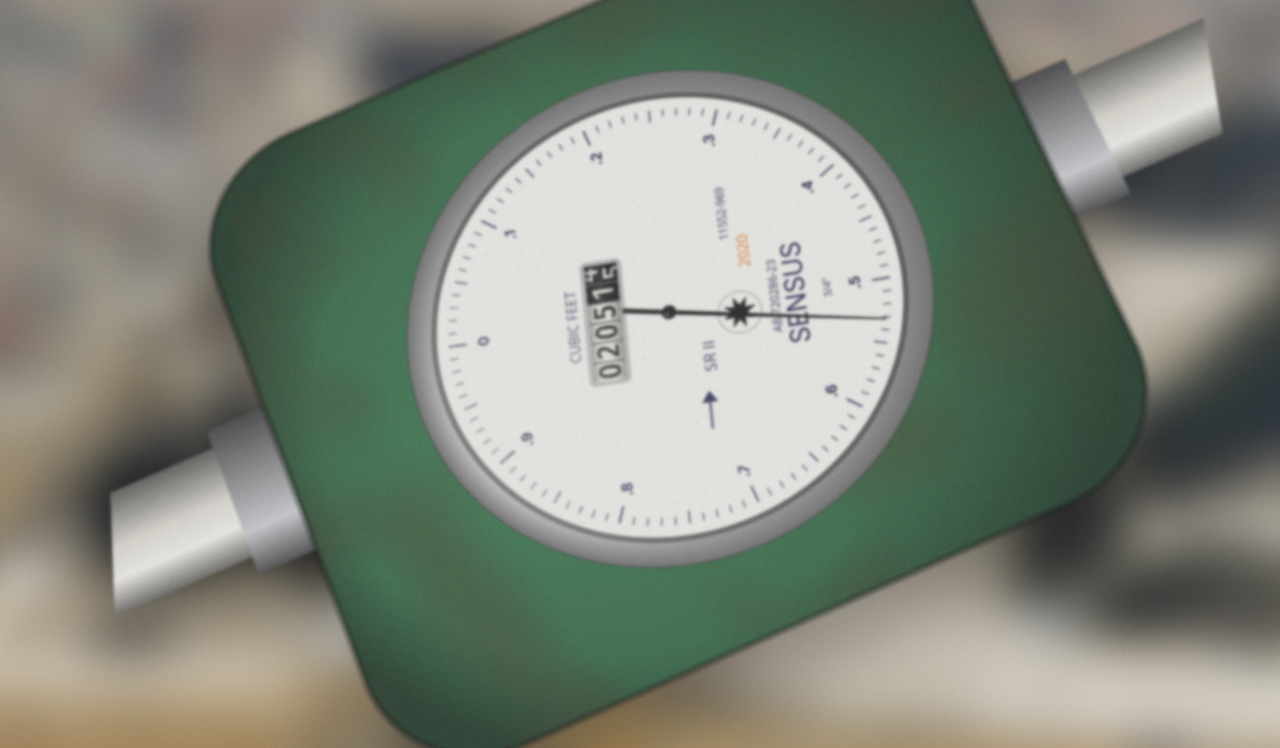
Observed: 20514.53 ft³
